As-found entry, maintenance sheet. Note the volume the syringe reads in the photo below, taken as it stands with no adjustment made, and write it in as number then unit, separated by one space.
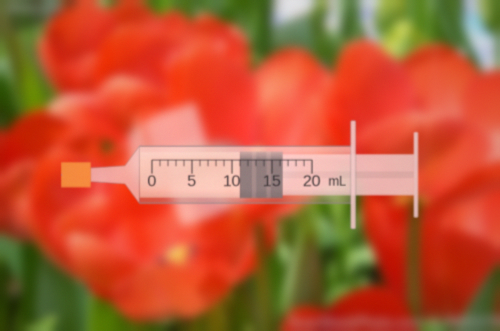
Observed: 11 mL
